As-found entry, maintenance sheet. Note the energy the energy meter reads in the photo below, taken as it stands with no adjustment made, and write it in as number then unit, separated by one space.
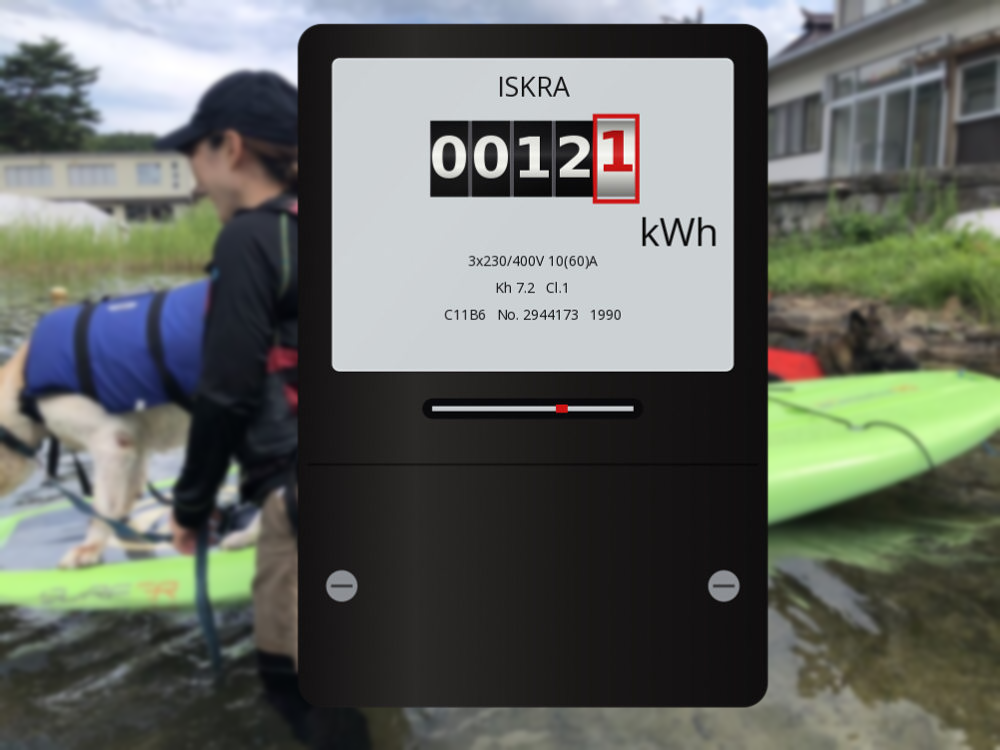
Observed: 12.1 kWh
